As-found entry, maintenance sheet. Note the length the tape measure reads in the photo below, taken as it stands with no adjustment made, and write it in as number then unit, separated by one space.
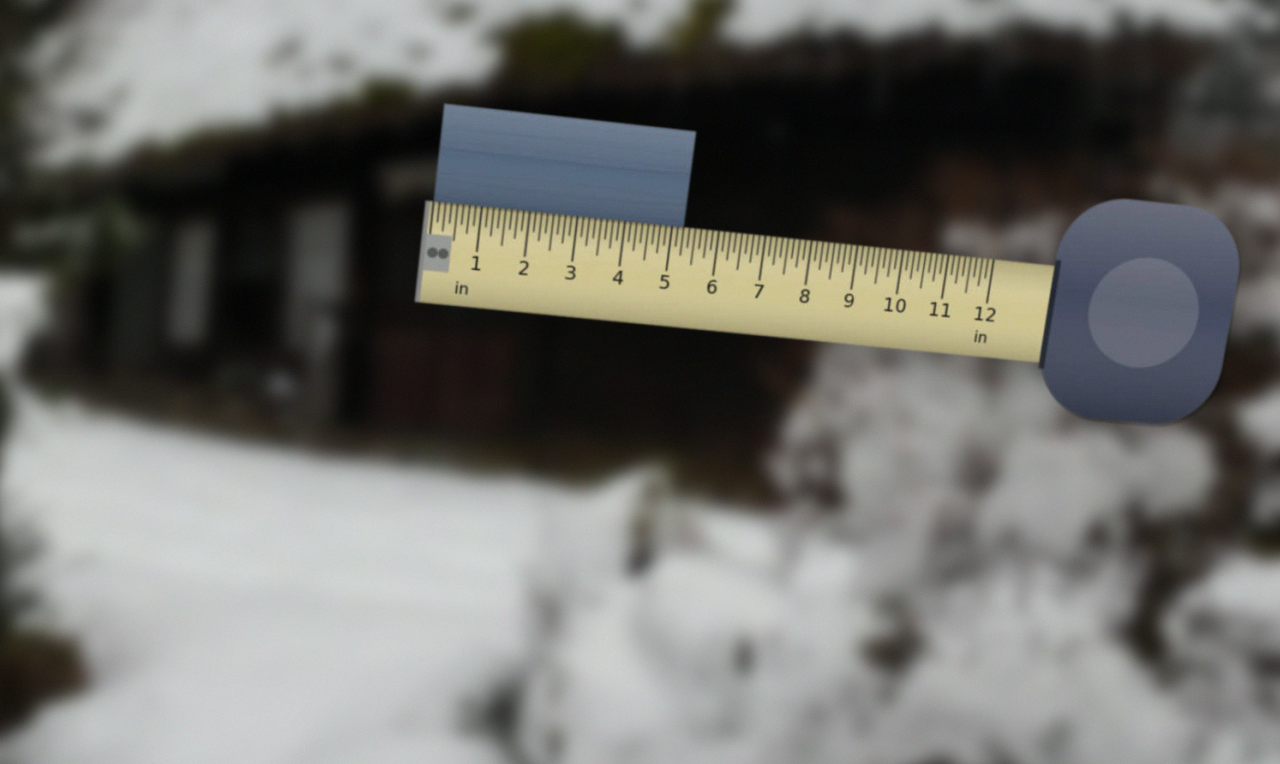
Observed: 5.25 in
